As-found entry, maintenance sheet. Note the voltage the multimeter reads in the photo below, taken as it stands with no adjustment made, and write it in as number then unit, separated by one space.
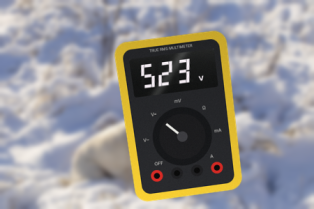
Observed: 523 V
